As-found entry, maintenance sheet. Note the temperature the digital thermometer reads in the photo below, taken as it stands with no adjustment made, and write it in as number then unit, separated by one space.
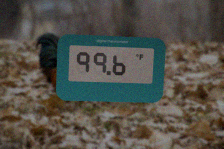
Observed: 99.6 °F
